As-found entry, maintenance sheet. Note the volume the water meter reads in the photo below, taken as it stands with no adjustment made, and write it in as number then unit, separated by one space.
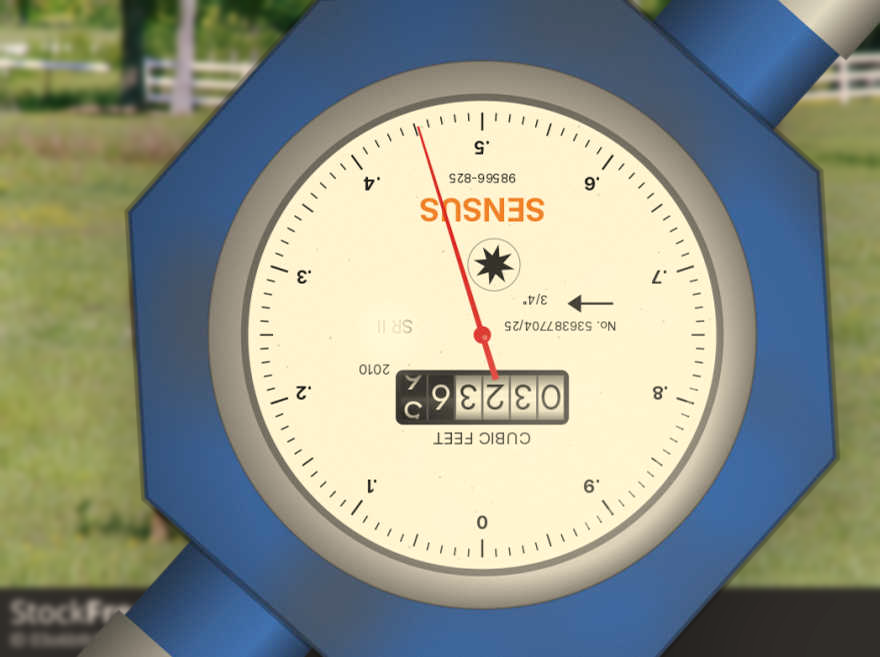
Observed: 32365.45 ft³
